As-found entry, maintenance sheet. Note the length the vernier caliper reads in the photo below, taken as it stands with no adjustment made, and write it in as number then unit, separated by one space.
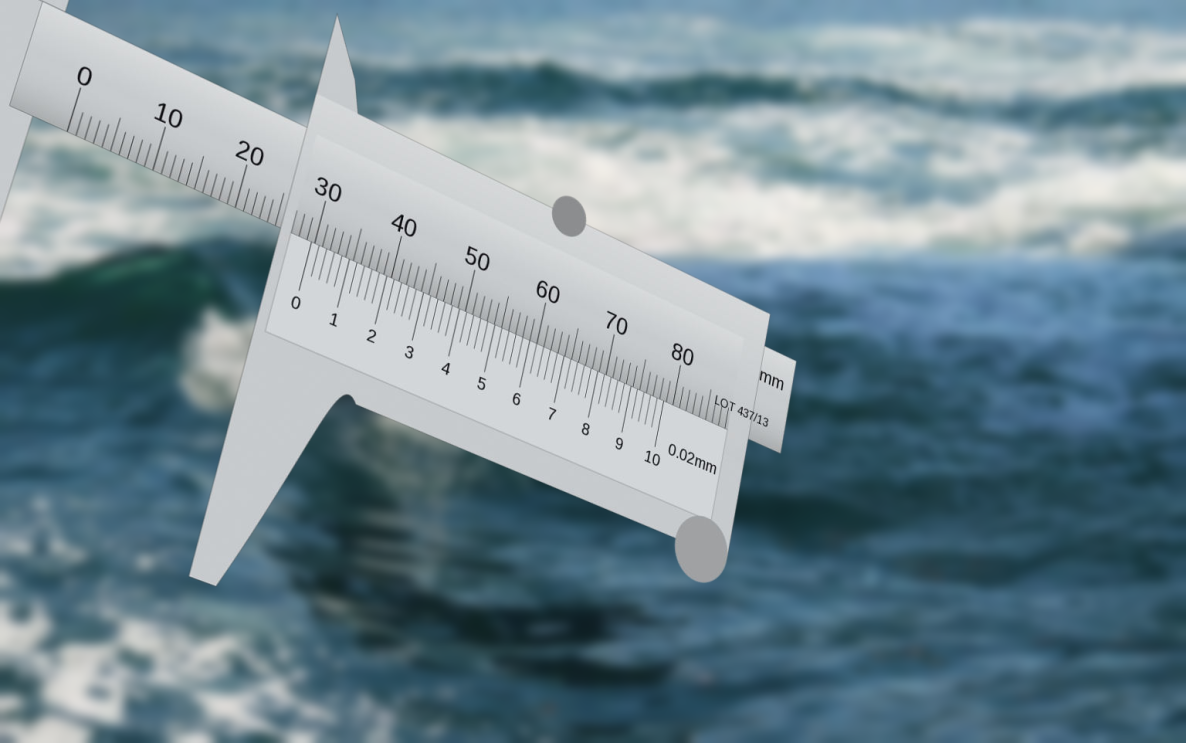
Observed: 29.6 mm
